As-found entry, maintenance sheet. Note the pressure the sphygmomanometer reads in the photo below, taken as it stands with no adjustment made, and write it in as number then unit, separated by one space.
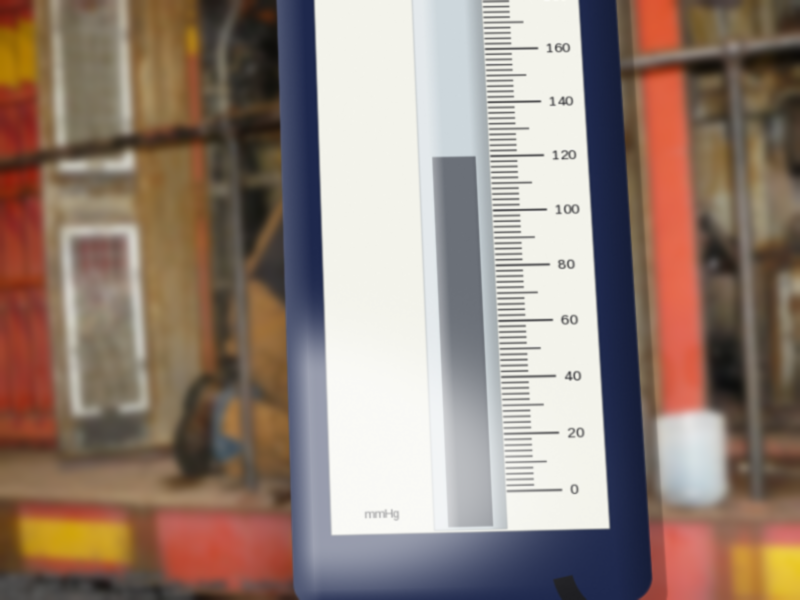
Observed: 120 mmHg
